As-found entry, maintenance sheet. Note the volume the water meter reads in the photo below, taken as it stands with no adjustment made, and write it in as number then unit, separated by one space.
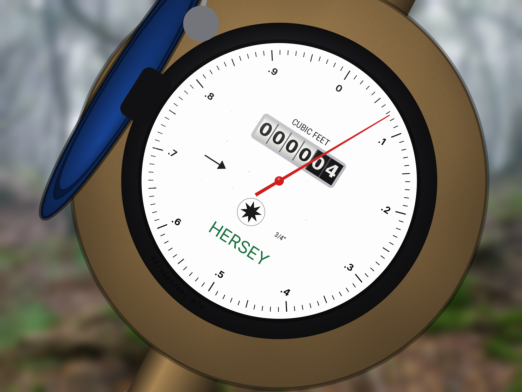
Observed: 4.07 ft³
